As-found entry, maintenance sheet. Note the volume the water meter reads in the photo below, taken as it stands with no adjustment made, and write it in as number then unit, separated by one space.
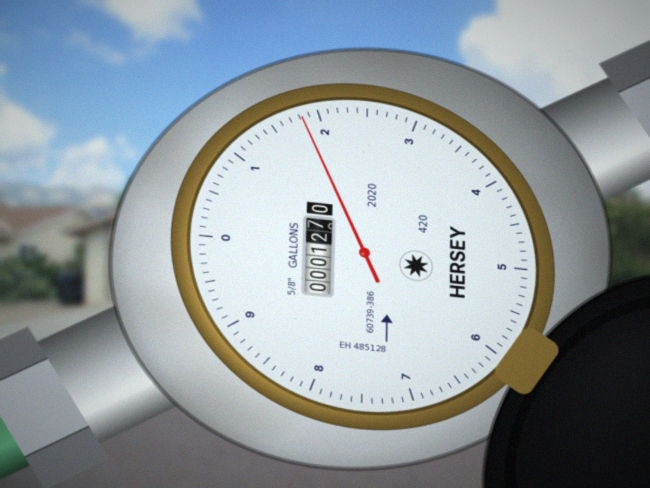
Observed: 1271.8 gal
